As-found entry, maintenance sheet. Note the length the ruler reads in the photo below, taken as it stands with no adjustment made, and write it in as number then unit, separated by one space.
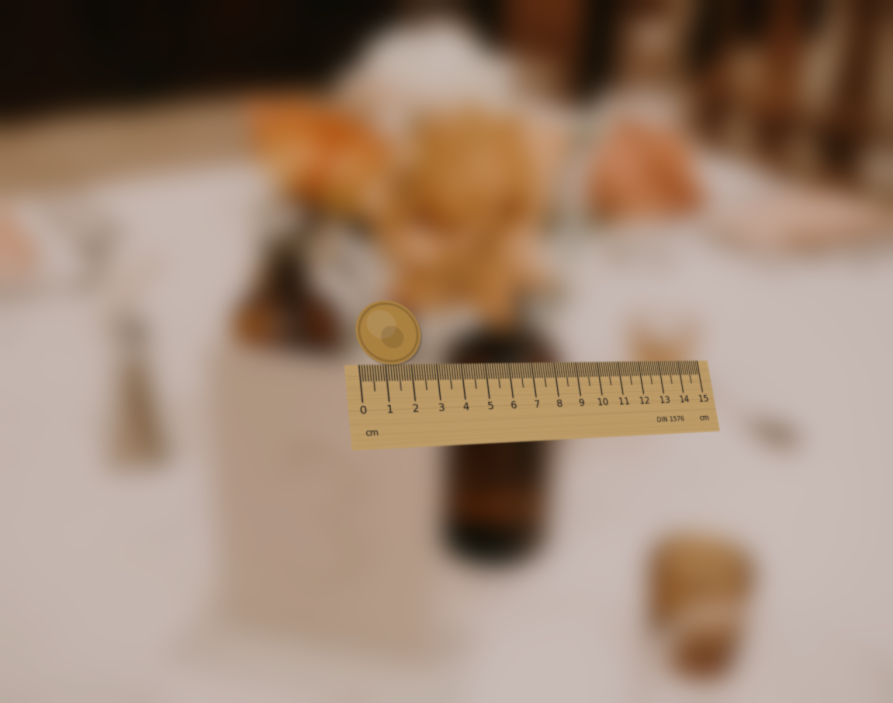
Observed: 2.5 cm
